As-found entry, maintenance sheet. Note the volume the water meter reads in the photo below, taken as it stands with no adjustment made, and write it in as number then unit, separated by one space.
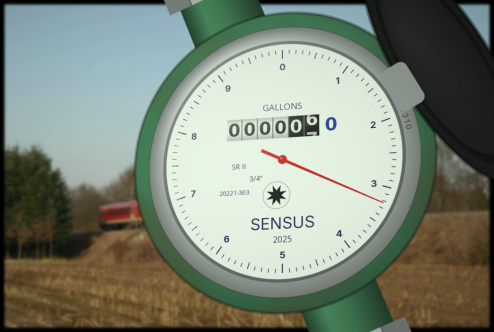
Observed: 63.2 gal
